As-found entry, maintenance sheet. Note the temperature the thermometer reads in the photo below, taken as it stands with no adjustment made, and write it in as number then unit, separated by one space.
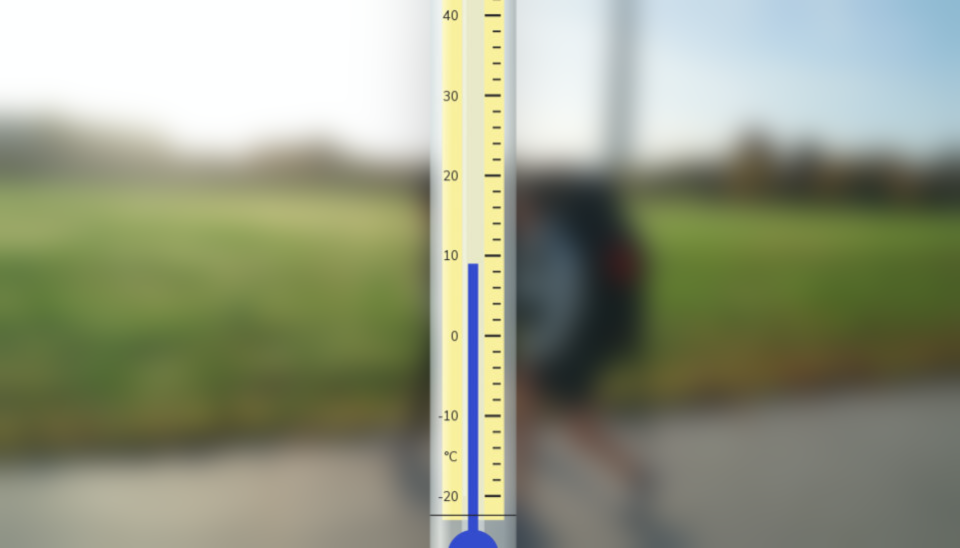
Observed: 9 °C
